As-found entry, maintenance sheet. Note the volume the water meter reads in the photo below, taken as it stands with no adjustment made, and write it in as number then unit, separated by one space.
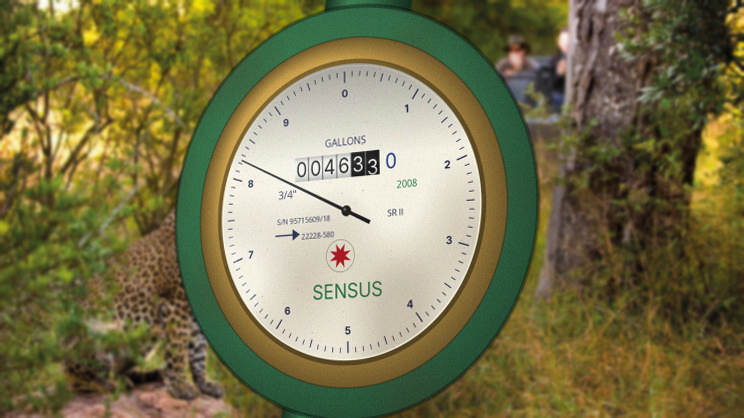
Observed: 46328.2 gal
